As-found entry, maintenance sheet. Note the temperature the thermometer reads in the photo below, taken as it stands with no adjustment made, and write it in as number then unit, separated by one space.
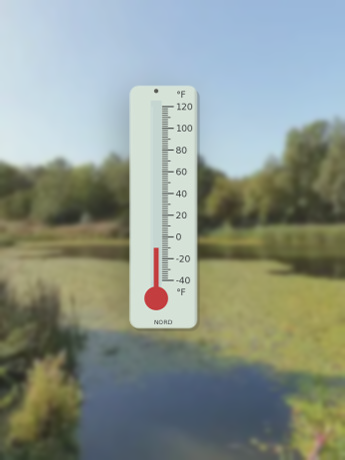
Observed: -10 °F
